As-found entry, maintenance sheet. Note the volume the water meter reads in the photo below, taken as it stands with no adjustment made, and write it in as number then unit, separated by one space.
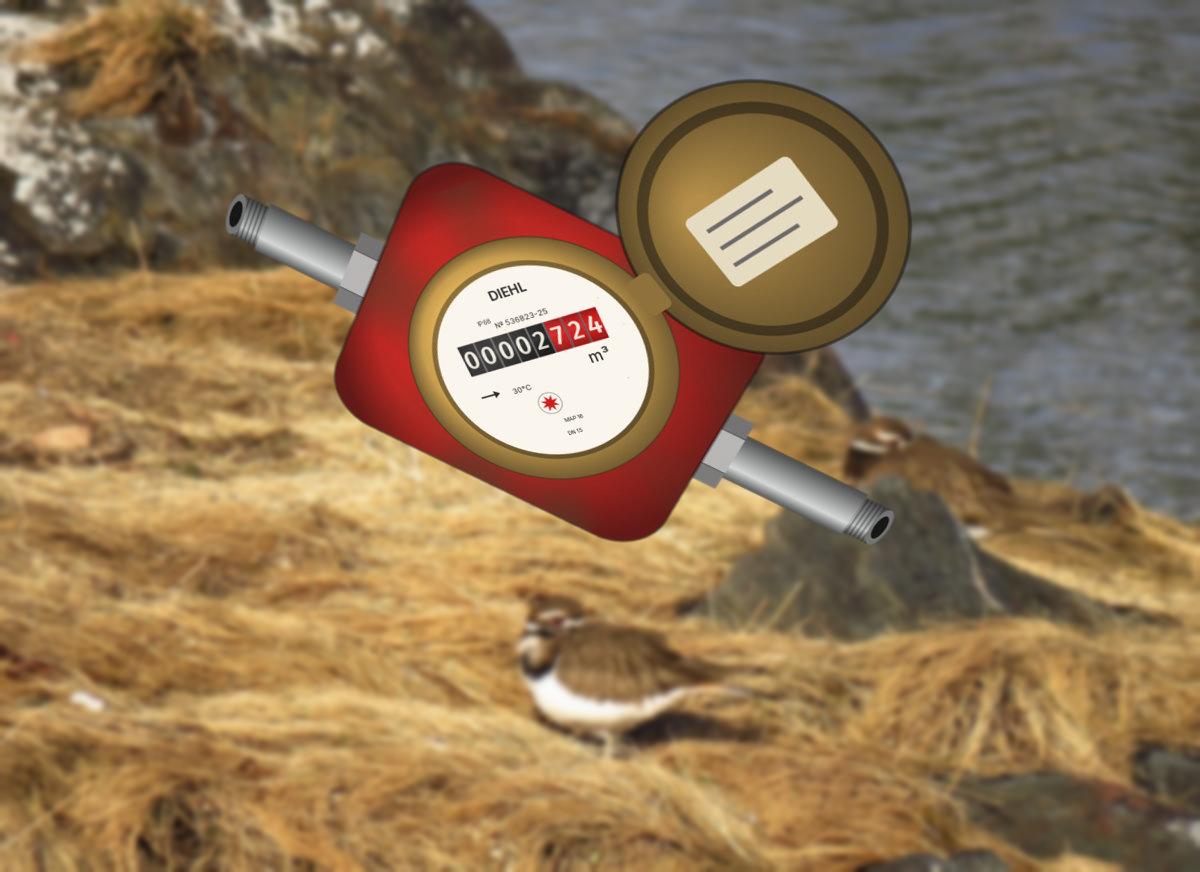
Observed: 2.724 m³
